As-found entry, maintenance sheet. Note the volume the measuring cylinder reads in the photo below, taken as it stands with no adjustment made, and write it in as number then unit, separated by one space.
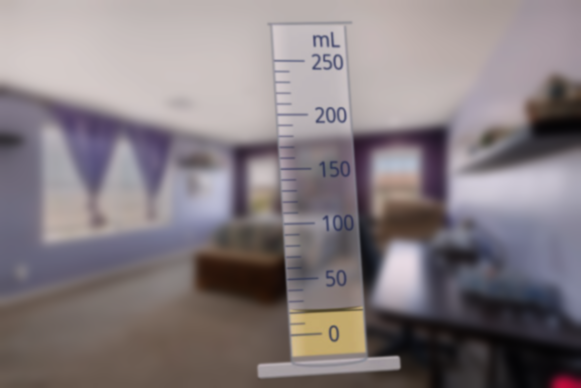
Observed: 20 mL
